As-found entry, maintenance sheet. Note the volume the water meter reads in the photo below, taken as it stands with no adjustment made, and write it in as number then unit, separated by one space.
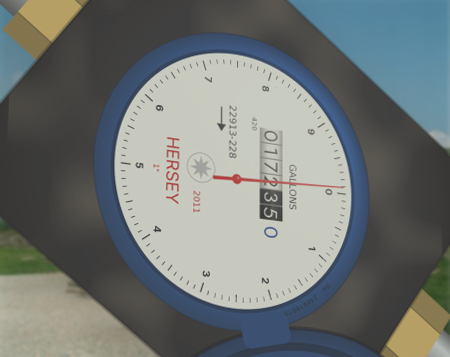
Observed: 172349.9 gal
